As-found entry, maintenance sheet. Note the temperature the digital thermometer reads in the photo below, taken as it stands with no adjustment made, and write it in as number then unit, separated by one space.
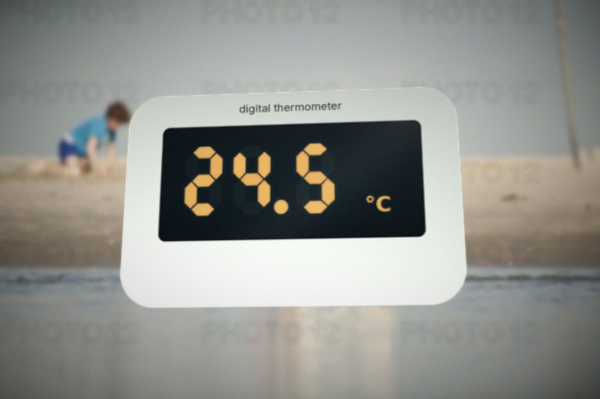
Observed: 24.5 °C
